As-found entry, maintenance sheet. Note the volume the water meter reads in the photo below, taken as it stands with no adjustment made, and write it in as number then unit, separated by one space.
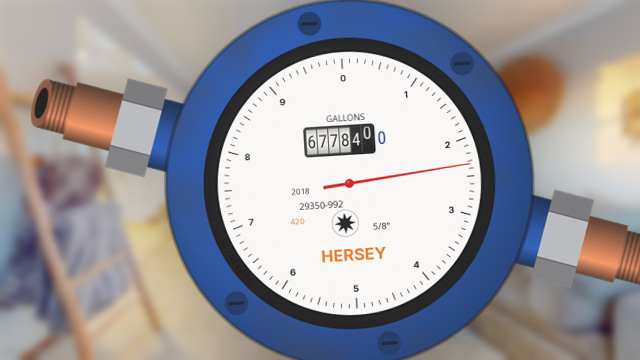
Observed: 6778402.3 gal
